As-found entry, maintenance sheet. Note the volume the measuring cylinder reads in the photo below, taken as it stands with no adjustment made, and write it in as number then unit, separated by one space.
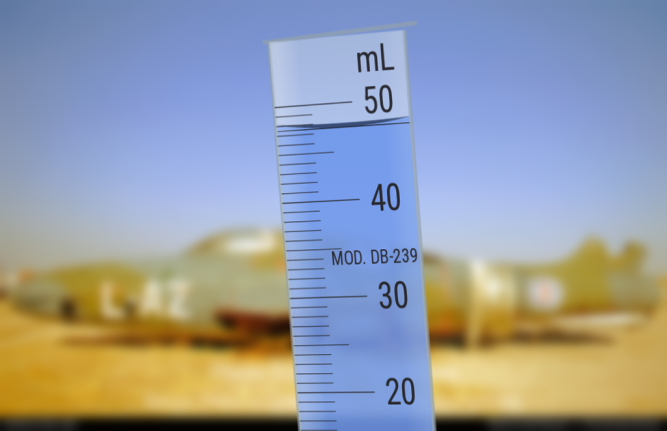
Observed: 47.5 mL
